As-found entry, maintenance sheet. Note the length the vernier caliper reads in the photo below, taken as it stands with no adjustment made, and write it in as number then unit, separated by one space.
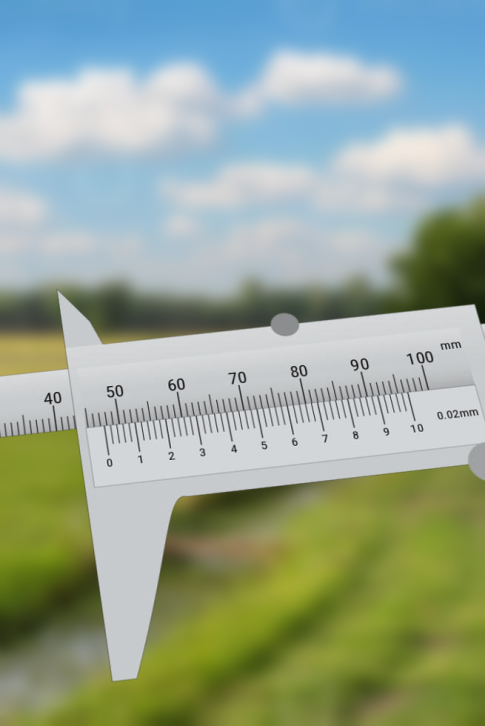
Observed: 47.6 mm
